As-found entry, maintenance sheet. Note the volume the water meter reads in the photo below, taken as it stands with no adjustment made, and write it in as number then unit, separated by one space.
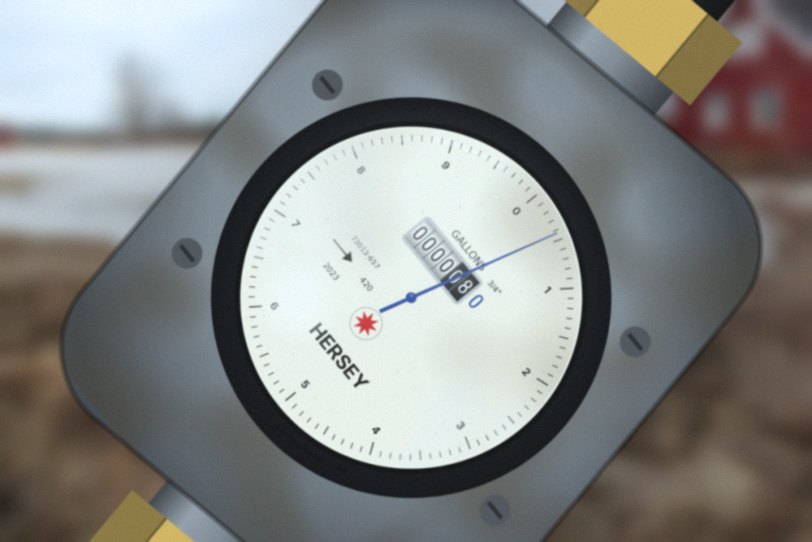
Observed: 80.4 gal
